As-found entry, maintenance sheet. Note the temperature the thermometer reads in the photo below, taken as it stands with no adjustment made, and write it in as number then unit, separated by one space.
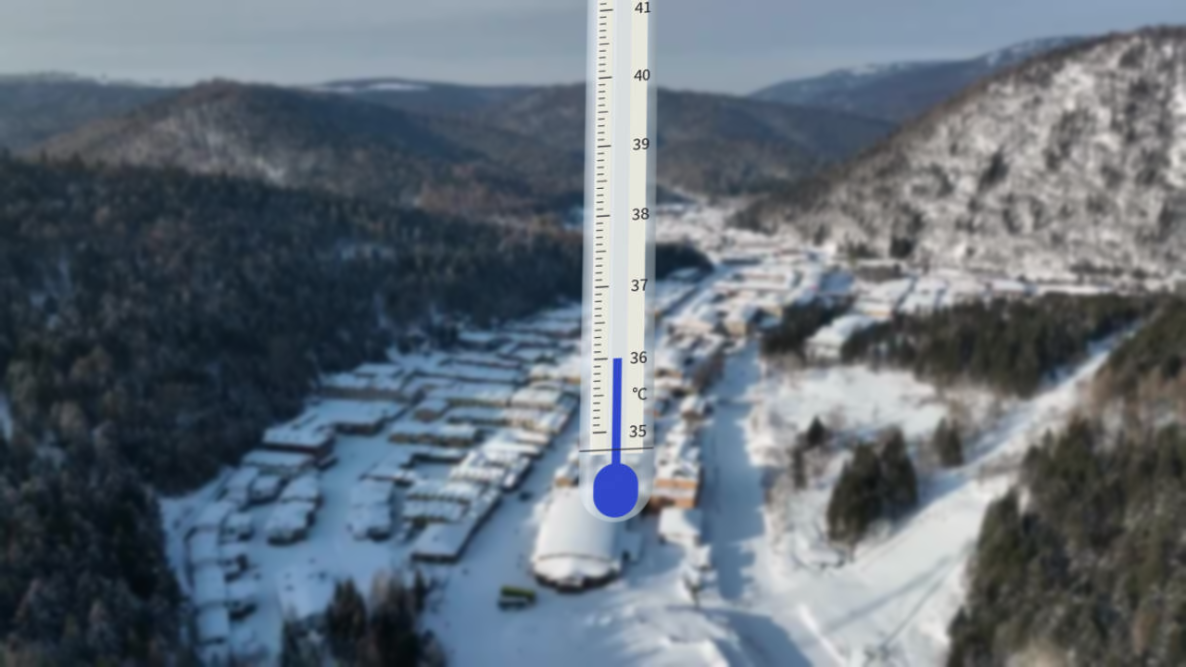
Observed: 36 °C
